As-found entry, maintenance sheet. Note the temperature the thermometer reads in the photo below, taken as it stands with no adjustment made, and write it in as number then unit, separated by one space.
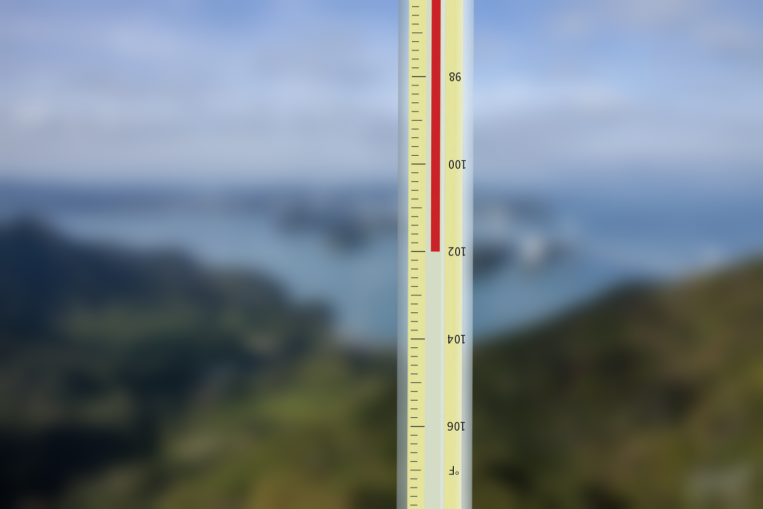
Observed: 102 °F
